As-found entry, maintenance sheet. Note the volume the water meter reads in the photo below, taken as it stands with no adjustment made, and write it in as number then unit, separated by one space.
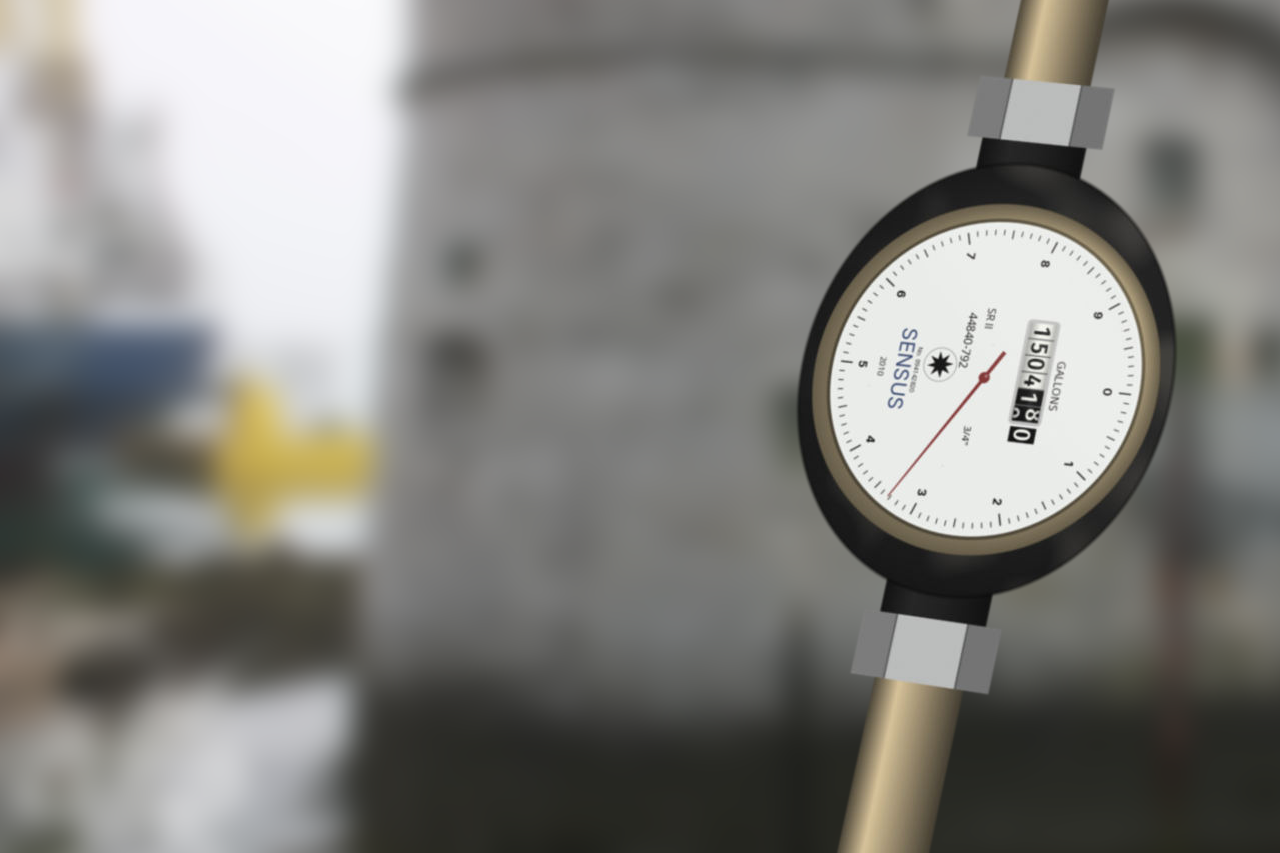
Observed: 1504183.3 gal
